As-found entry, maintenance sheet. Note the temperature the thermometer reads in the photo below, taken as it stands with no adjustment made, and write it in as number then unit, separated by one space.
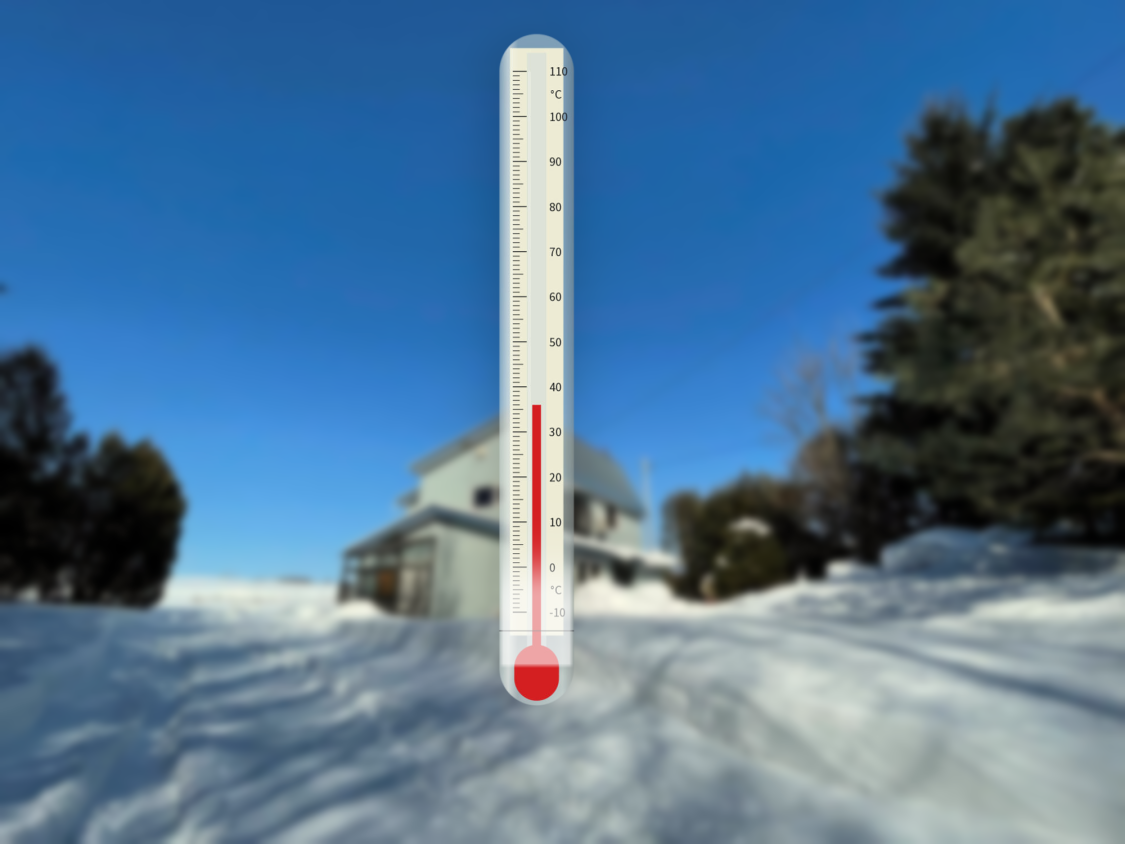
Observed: 36 °C
